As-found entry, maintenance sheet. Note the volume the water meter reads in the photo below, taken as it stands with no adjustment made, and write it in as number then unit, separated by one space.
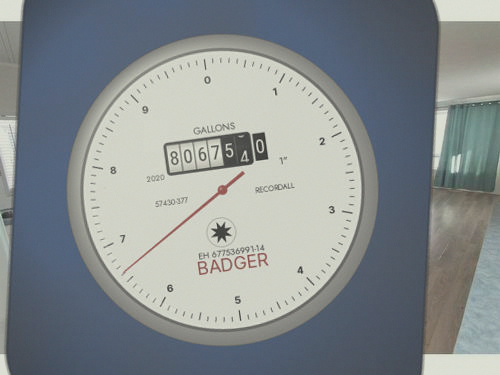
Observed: 8067536.6 gal
